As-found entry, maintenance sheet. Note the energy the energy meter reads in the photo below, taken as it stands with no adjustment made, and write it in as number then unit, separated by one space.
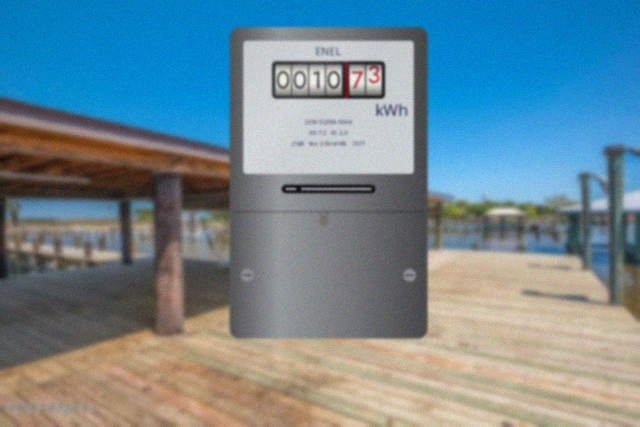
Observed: 10.73 kWh
